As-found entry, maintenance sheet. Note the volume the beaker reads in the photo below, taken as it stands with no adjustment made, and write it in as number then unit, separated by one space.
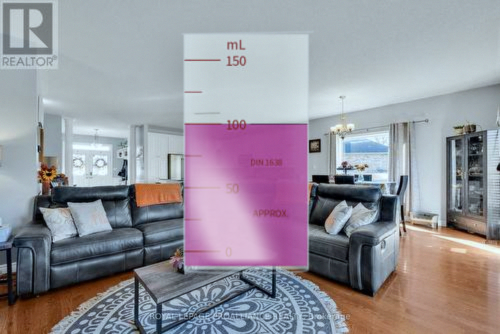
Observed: 100 mL
